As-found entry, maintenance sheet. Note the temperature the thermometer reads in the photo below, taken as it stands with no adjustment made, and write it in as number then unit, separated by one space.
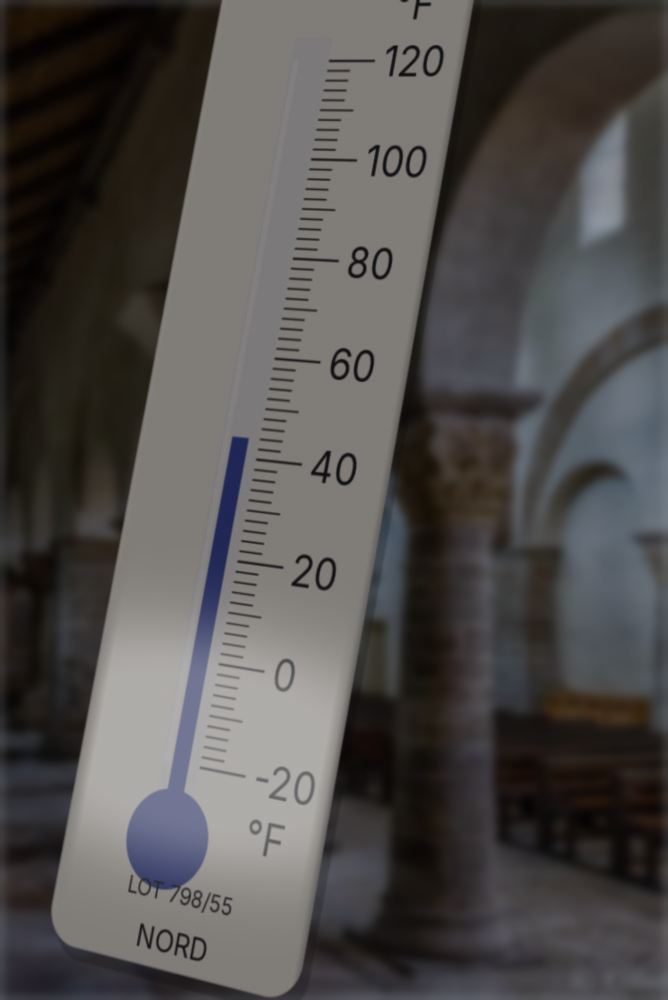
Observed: 44 °F
